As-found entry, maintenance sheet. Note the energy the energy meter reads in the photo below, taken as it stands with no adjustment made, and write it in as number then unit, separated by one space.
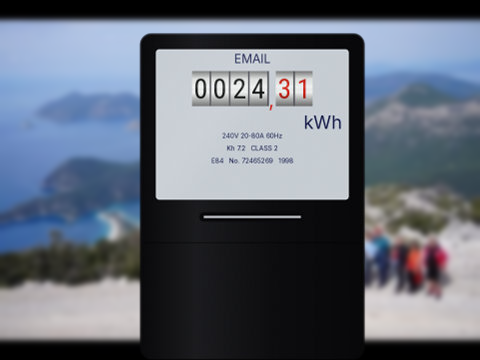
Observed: 24.31 kWh
